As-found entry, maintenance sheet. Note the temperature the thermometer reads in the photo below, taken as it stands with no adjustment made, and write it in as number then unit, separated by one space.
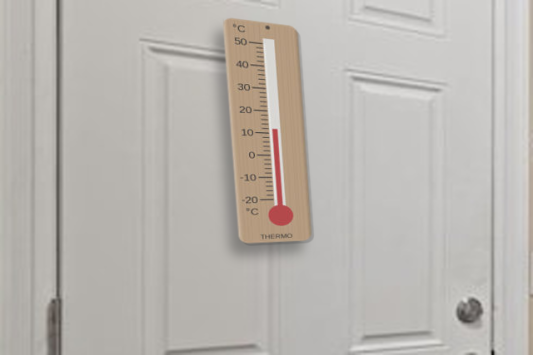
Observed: 12 °C
